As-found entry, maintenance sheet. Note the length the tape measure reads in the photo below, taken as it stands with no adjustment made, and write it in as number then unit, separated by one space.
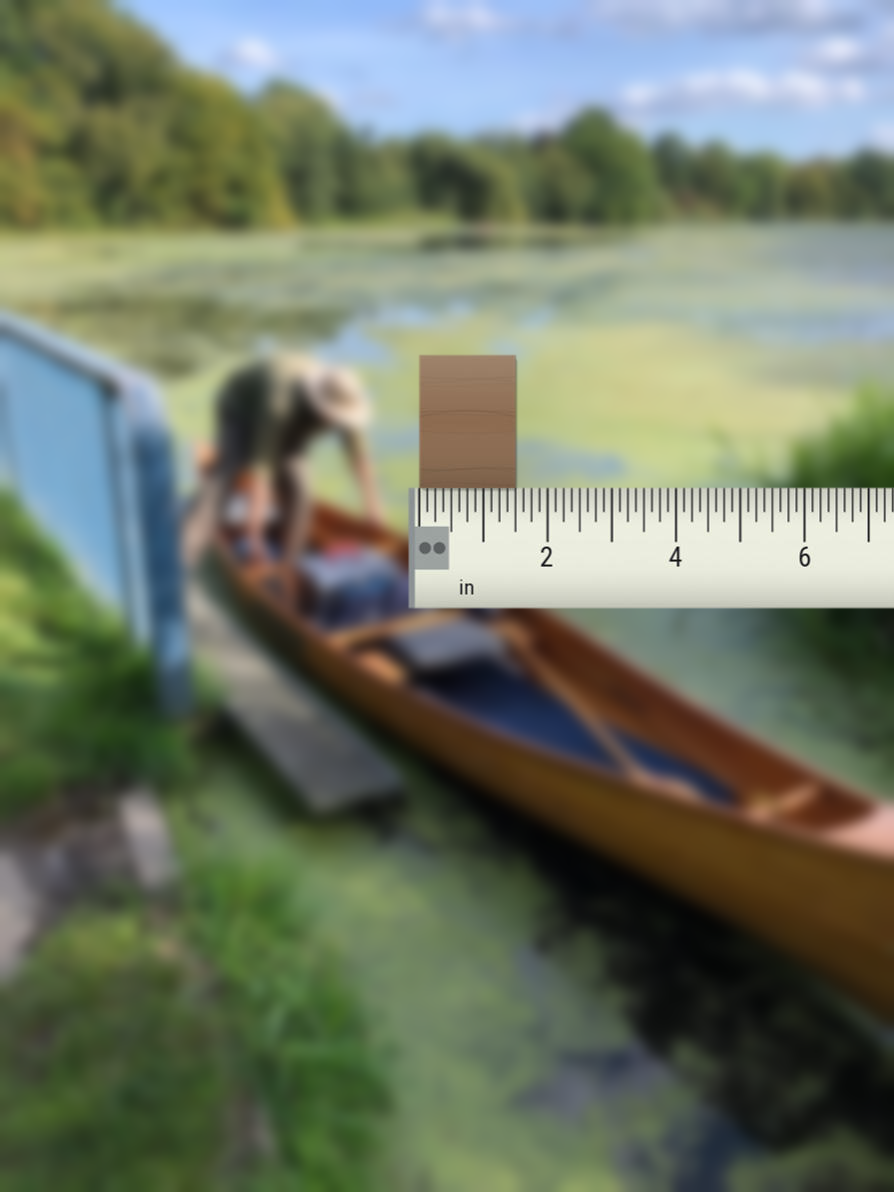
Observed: 1.5 in
